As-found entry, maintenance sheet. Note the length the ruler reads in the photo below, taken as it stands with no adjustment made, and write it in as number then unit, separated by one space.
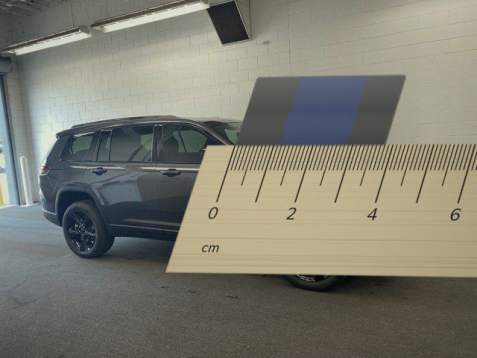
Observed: 3.8 cm
